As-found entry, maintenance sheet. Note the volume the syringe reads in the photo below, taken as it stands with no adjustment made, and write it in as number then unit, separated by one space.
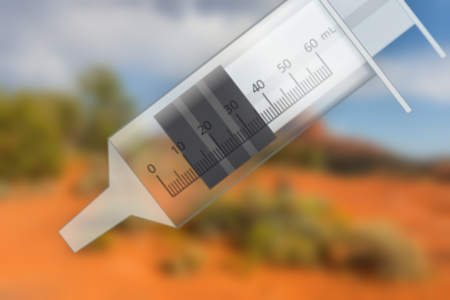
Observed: 10 mL
